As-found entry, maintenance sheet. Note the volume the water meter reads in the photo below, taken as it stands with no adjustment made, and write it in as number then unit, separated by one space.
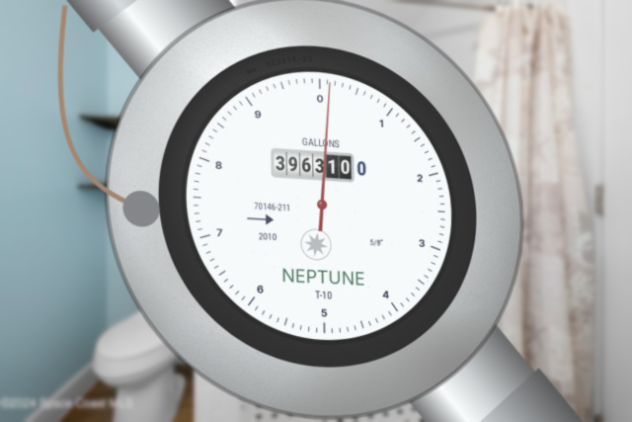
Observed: 3963100.1 gal
